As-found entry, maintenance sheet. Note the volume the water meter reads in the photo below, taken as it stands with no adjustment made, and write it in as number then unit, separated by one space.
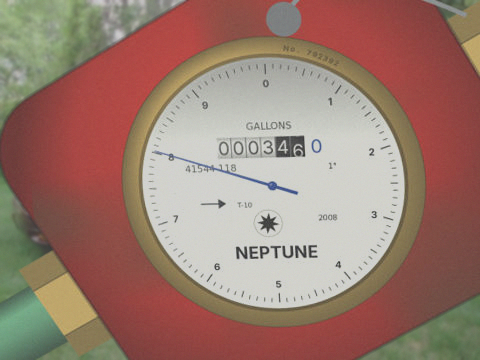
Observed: 3458.0 gal
